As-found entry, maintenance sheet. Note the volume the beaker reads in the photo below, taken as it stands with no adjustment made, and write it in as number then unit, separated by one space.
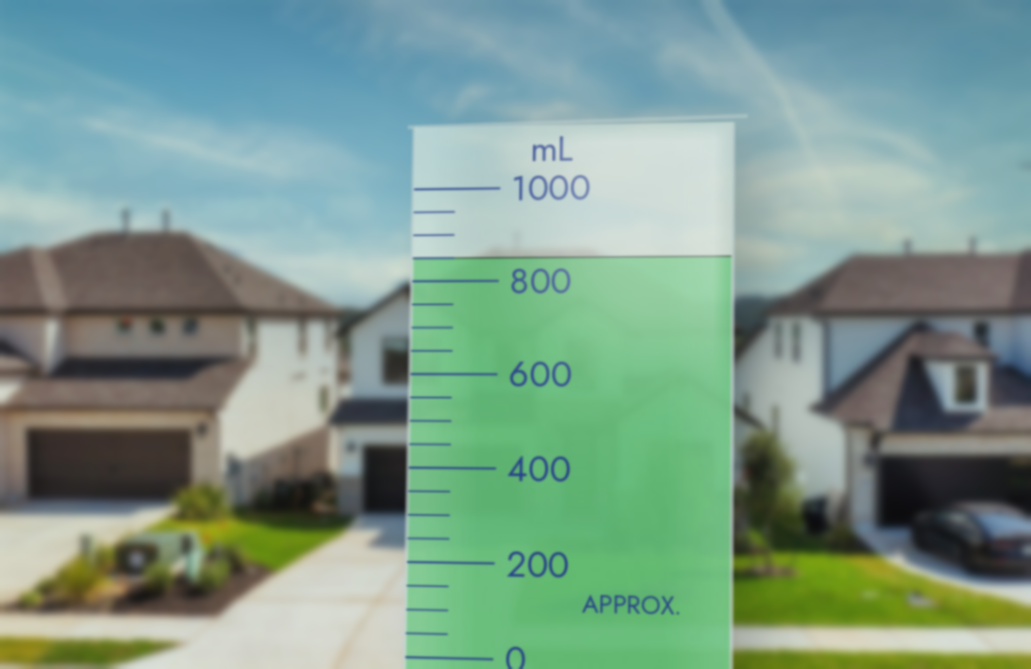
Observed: 850 mL
